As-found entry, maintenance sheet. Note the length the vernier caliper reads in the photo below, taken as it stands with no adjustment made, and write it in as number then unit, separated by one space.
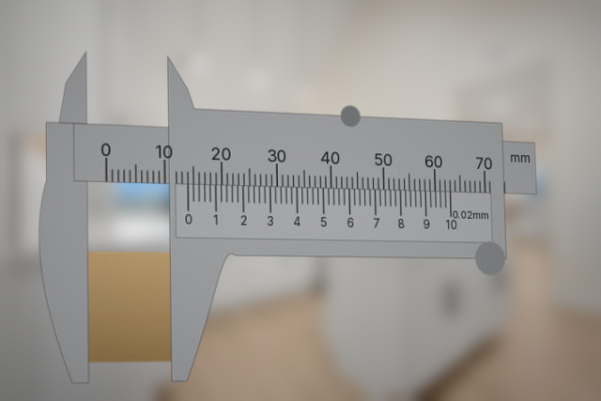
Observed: 14.0 mm
